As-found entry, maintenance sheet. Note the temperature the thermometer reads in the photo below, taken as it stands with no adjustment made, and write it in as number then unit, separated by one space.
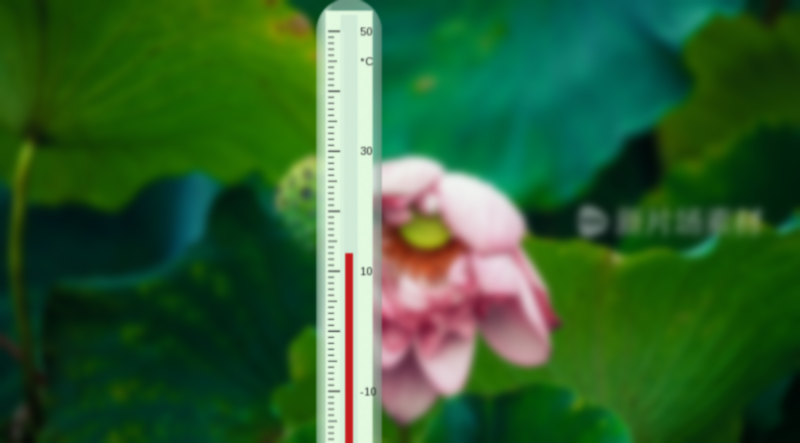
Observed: 13 °C
